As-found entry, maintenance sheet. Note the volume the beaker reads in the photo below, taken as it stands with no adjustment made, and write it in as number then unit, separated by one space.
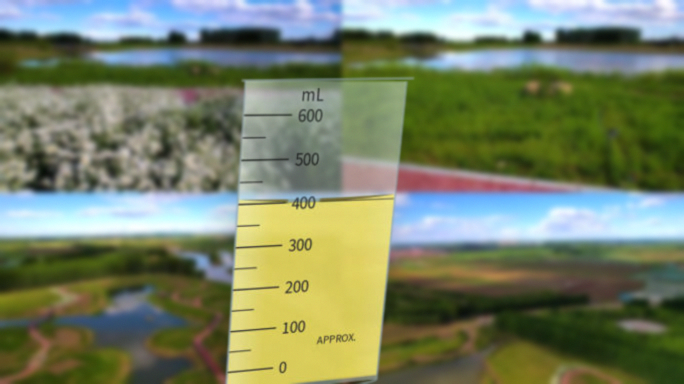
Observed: 400 mL
